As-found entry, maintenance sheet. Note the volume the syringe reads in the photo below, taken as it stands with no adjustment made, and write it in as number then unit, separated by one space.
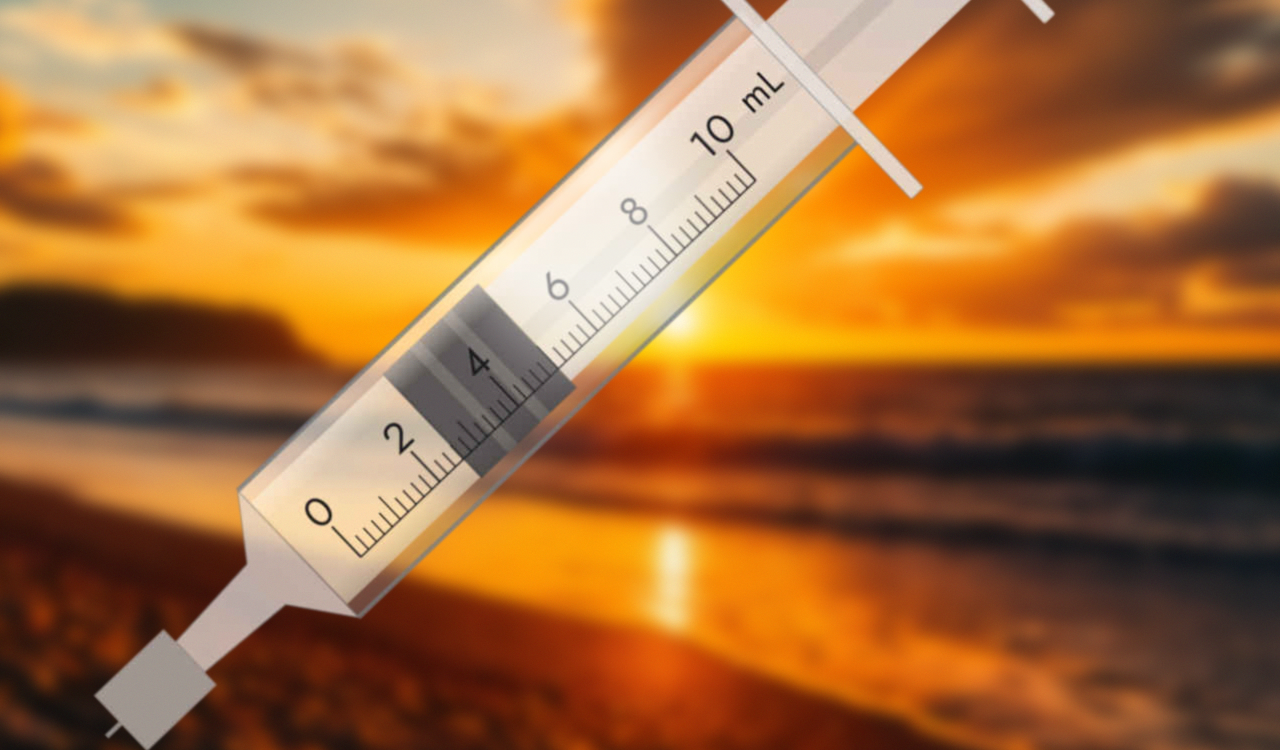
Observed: 2.6 mL
